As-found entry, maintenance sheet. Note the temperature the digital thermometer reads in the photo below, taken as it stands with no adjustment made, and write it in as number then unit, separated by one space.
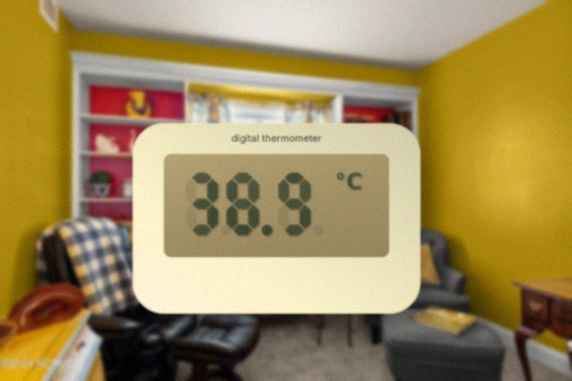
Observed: 38.9 °C
